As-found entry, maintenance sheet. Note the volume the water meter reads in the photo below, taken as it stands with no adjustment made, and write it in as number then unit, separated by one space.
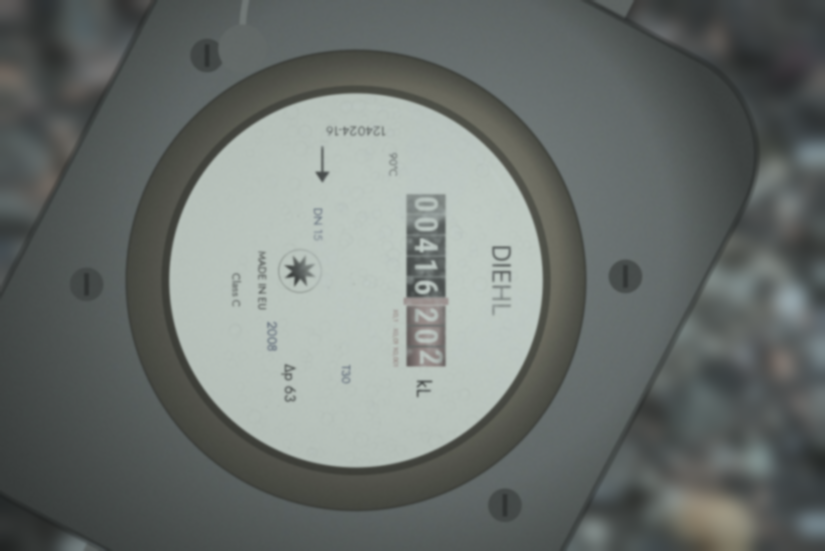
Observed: 416.202 kL
